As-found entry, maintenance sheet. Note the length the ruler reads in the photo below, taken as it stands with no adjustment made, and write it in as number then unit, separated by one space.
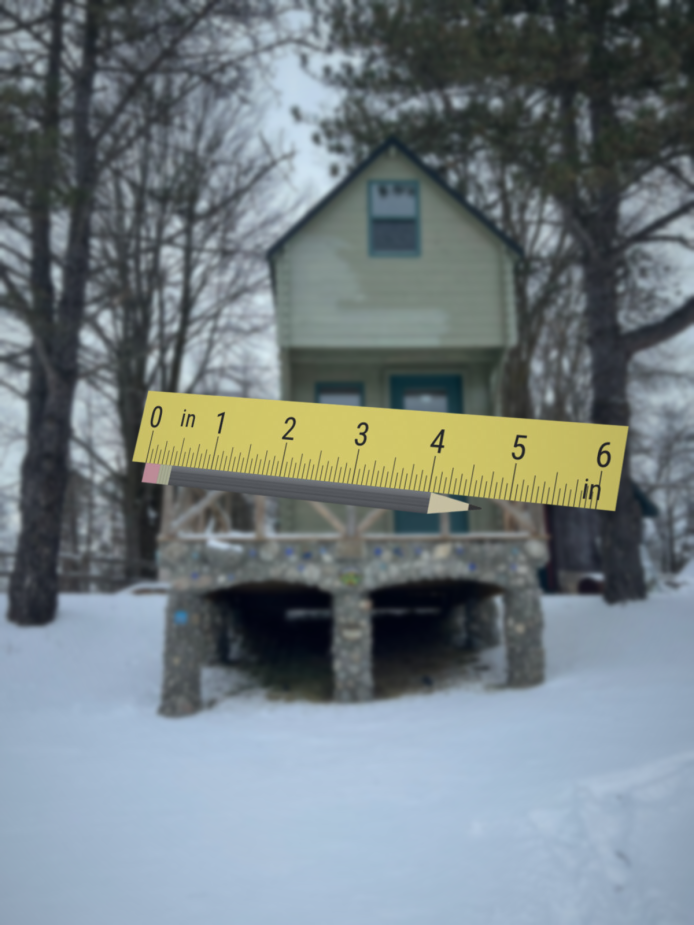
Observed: 4.6875 in
